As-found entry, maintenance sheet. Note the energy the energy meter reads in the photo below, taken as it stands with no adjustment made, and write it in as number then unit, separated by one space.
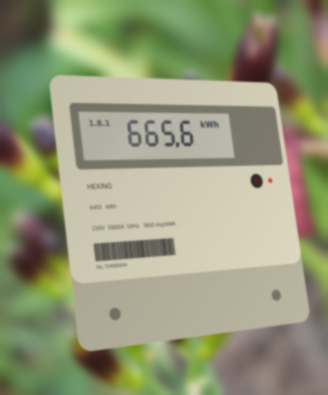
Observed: 665.6 kWh
